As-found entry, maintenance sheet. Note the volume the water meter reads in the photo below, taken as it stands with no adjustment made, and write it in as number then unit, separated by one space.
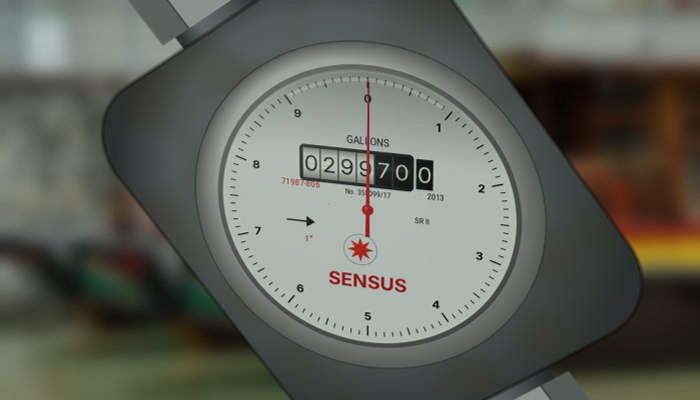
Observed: 299700.0 gal
